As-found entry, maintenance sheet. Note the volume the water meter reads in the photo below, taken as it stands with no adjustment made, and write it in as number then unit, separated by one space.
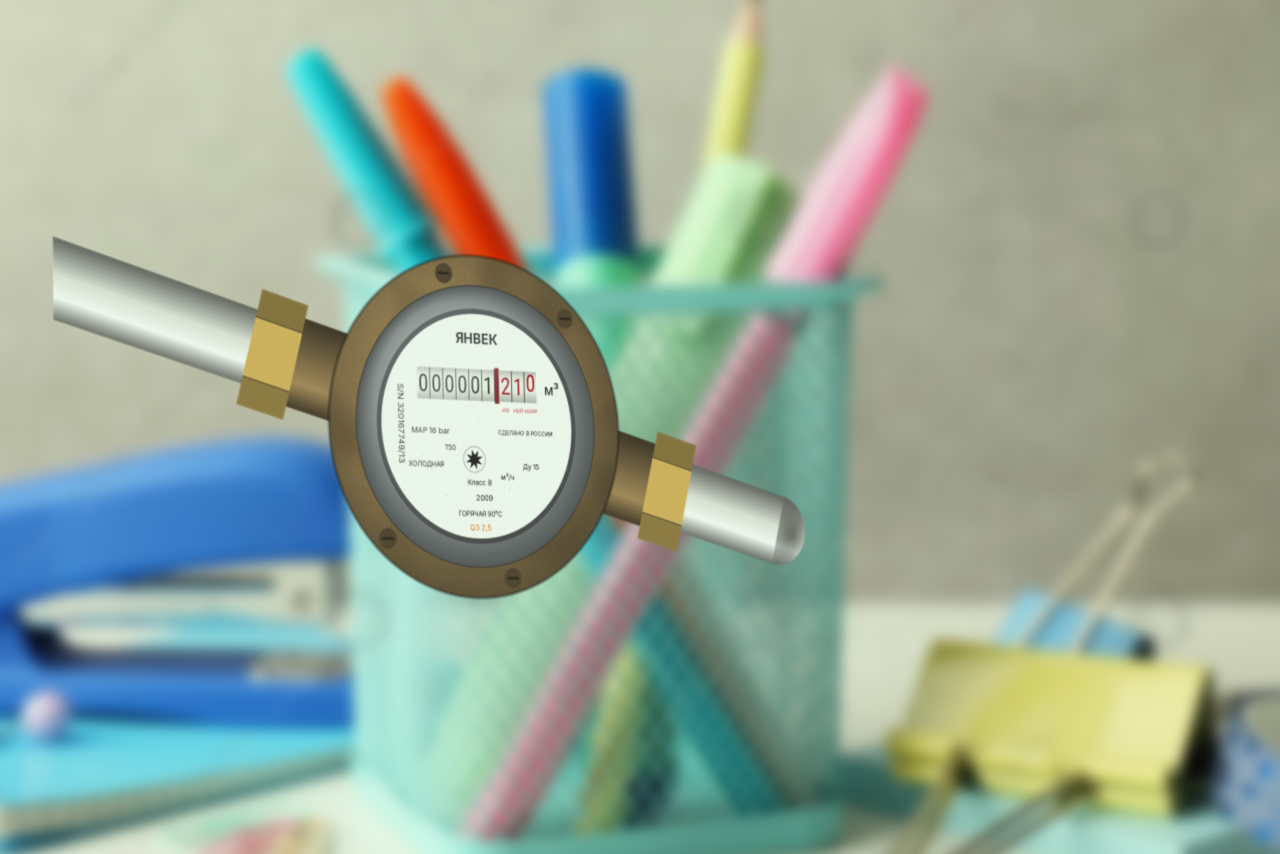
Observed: 1.210 m³
